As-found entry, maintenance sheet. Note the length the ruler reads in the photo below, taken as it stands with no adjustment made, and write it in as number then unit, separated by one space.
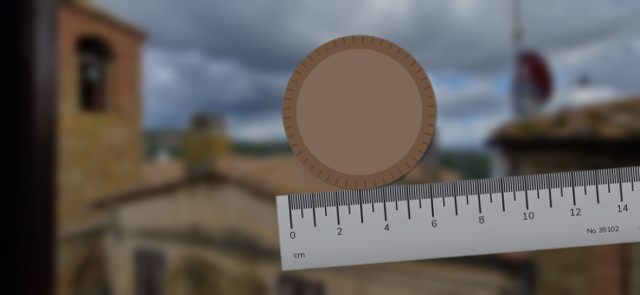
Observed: 6.5 cm
